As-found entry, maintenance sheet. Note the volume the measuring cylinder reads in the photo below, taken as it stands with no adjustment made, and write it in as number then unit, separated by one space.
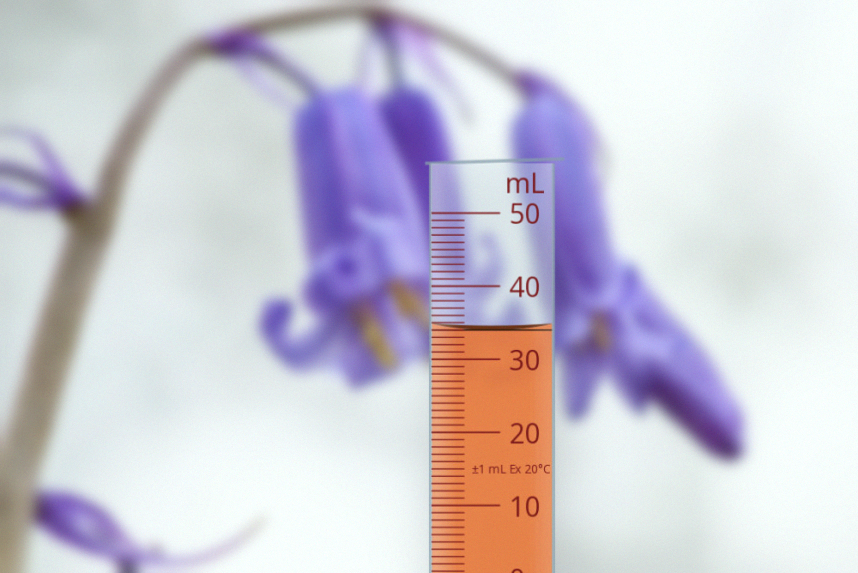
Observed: 34 mL
